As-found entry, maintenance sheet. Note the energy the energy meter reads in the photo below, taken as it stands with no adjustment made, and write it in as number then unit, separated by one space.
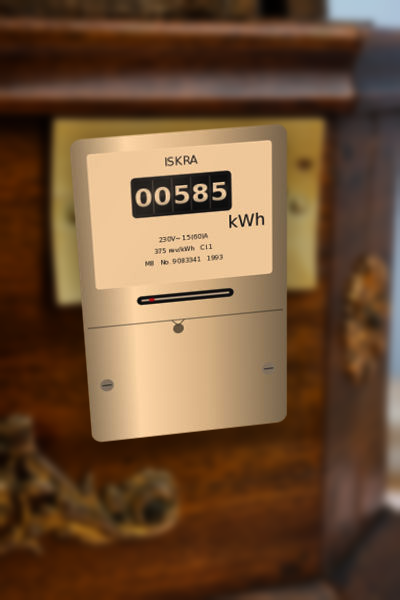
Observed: 585 kWh
